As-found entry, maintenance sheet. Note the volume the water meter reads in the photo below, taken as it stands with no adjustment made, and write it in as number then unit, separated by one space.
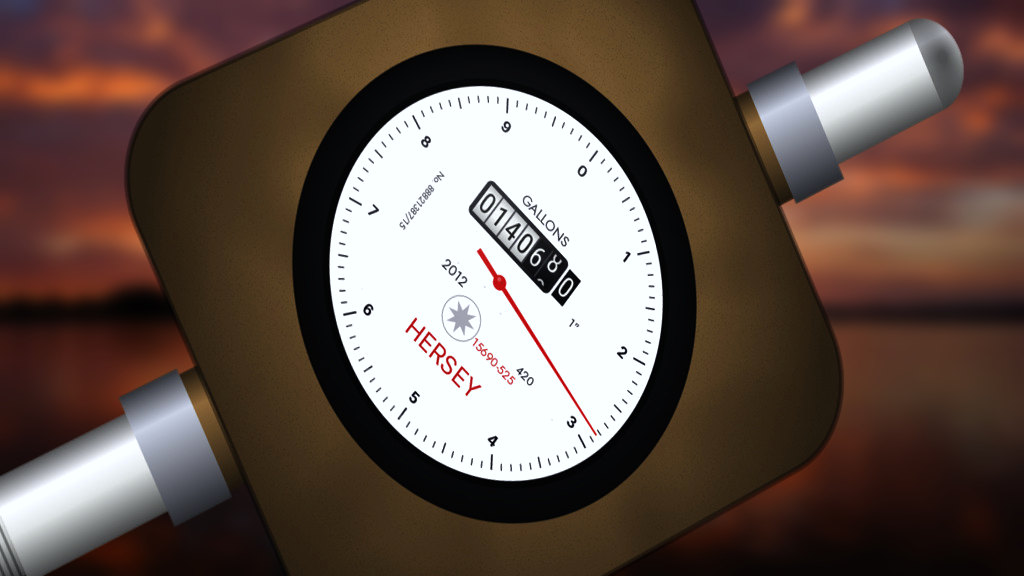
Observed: 140682.8 gal
